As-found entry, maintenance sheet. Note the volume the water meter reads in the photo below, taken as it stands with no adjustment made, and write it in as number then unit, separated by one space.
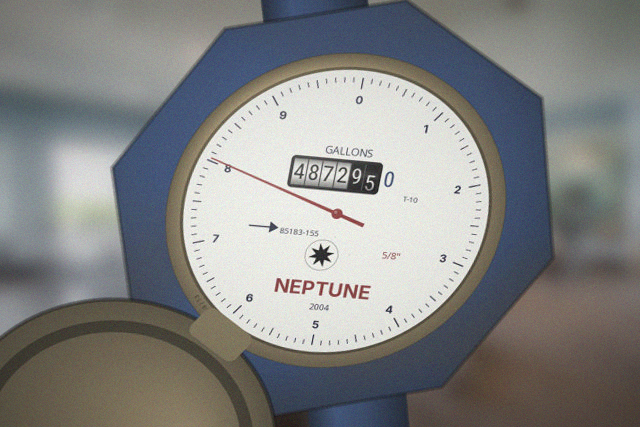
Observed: 4872948.0 gal
